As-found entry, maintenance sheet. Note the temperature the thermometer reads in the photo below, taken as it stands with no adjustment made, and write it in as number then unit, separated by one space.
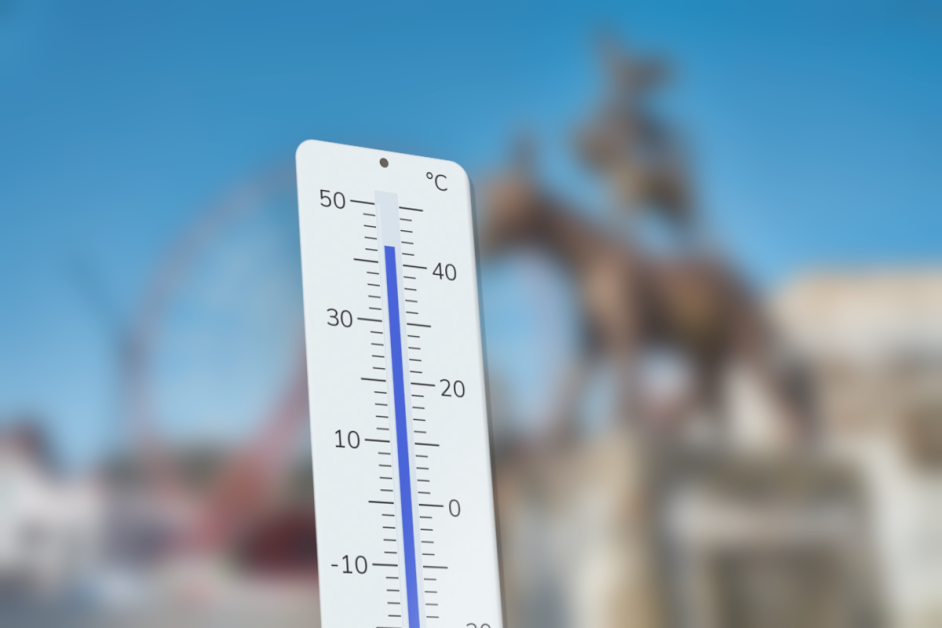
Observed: 43 °C
